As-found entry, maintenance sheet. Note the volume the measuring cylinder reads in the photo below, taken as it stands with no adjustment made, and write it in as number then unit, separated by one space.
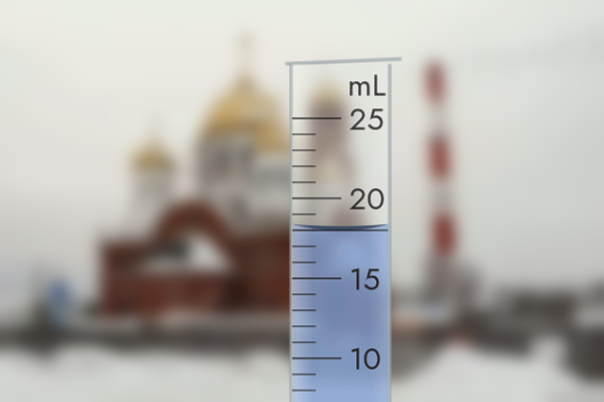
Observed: 18 mL
